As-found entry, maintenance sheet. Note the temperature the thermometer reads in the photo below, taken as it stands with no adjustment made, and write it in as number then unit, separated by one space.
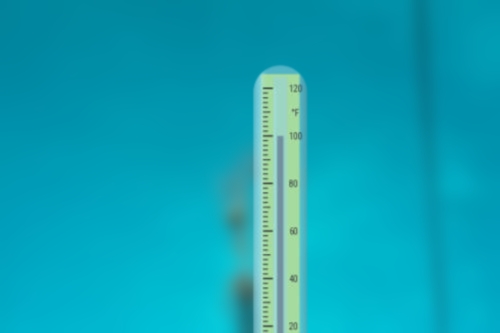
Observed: 100 °F
